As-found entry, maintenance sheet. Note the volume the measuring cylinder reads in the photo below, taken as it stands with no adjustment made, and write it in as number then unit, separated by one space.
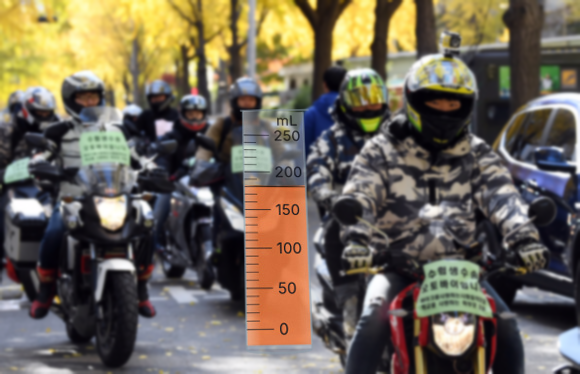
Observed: 180 mL
